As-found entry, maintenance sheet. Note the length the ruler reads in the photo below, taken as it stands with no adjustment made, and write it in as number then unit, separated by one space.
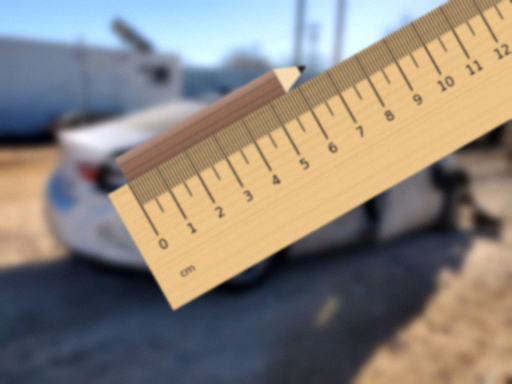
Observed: 6.5 cm
